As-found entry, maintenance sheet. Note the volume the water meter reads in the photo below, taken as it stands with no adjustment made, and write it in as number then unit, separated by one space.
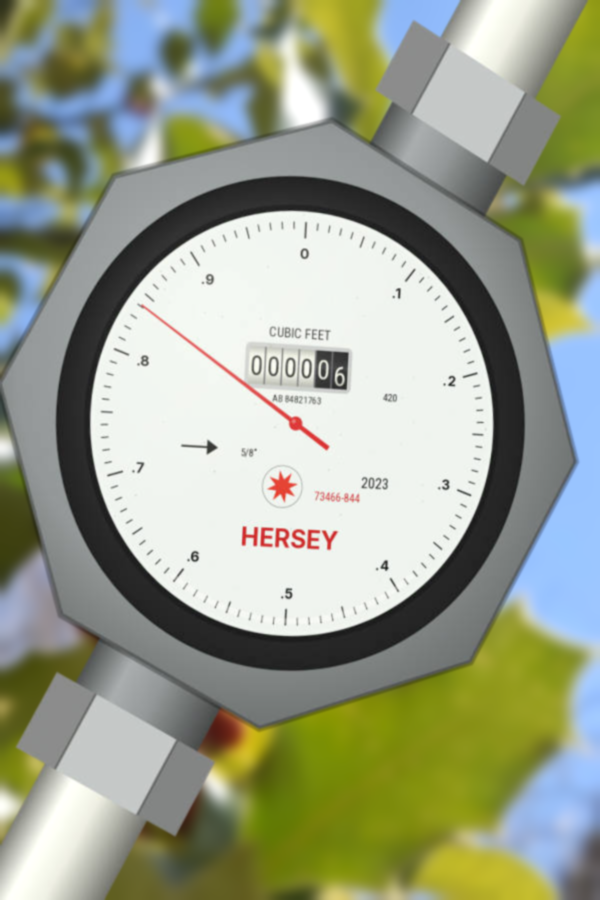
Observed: 5.84 ft³
